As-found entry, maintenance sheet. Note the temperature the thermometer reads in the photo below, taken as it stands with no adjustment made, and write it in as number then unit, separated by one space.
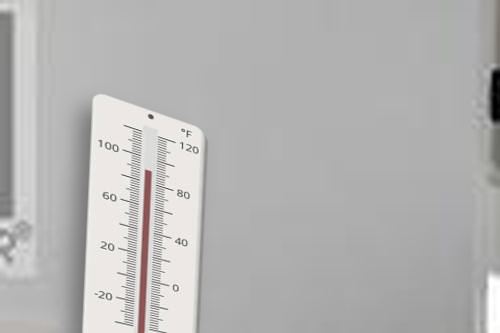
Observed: 90 °F
